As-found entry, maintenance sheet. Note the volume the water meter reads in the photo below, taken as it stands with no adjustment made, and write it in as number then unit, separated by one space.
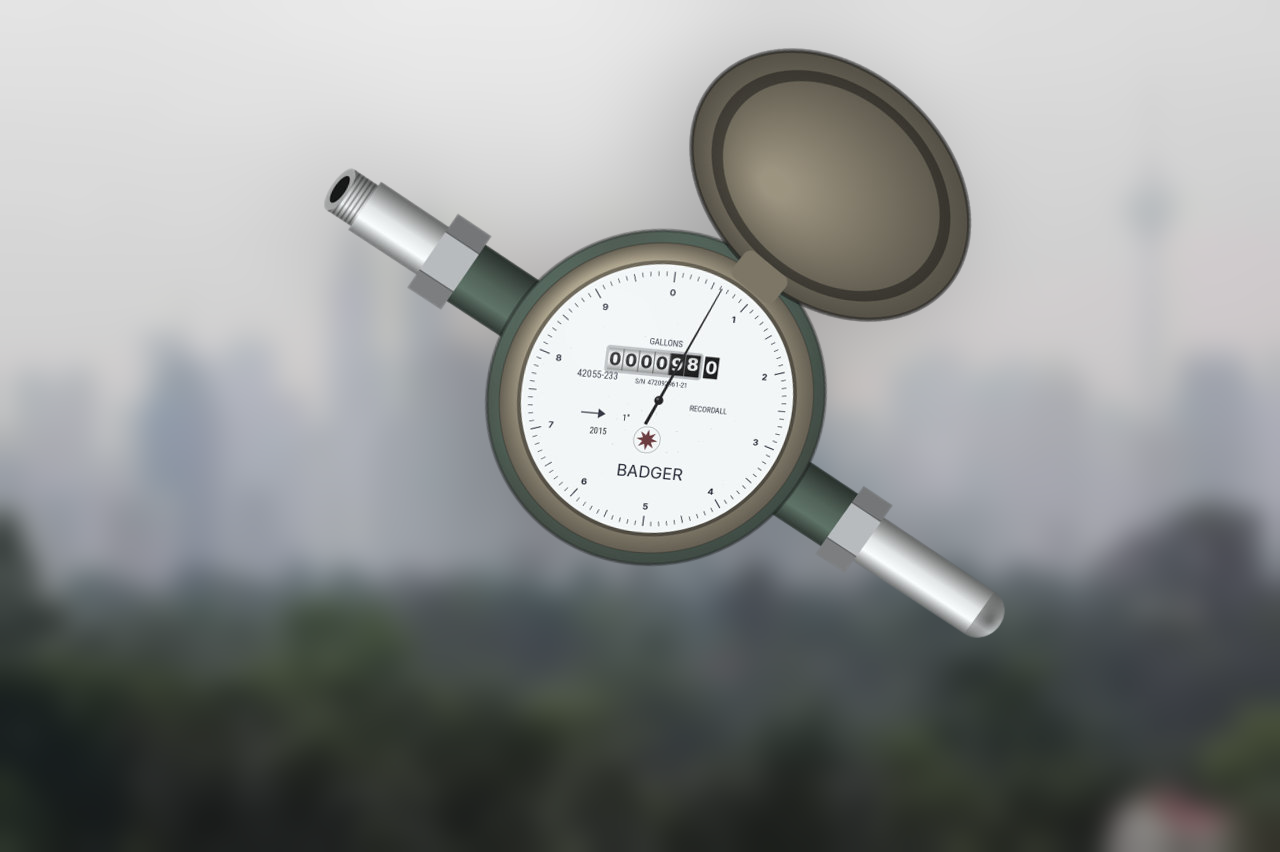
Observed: 980.6 gal
